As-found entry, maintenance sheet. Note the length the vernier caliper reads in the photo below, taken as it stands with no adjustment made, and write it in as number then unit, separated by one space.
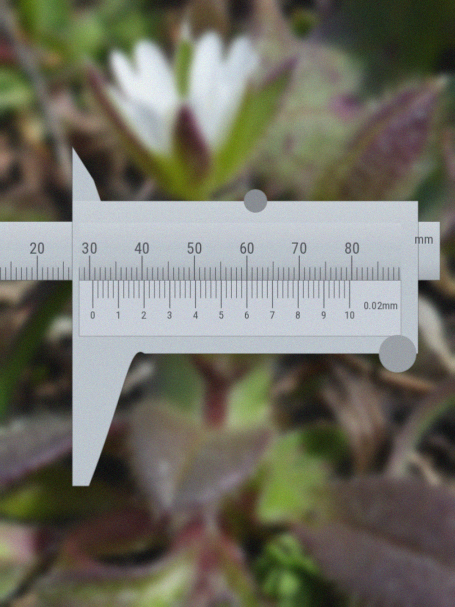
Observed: 30.6 mm
